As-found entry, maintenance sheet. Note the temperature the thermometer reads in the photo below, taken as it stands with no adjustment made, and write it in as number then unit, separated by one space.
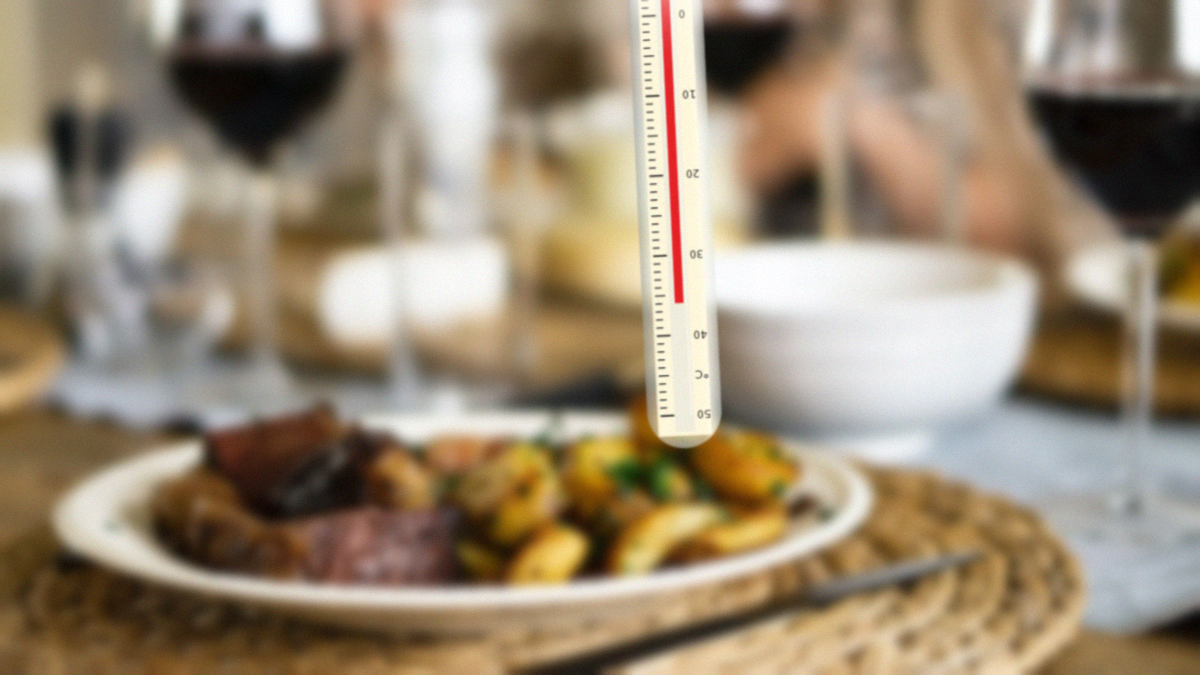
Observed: 36 °C
